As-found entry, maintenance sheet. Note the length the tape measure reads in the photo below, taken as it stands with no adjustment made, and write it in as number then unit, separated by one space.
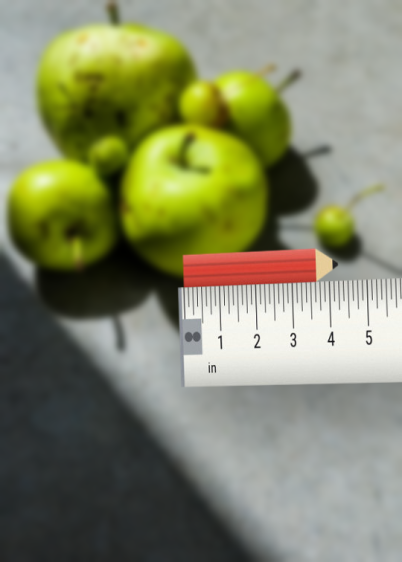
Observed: 4.25 in
